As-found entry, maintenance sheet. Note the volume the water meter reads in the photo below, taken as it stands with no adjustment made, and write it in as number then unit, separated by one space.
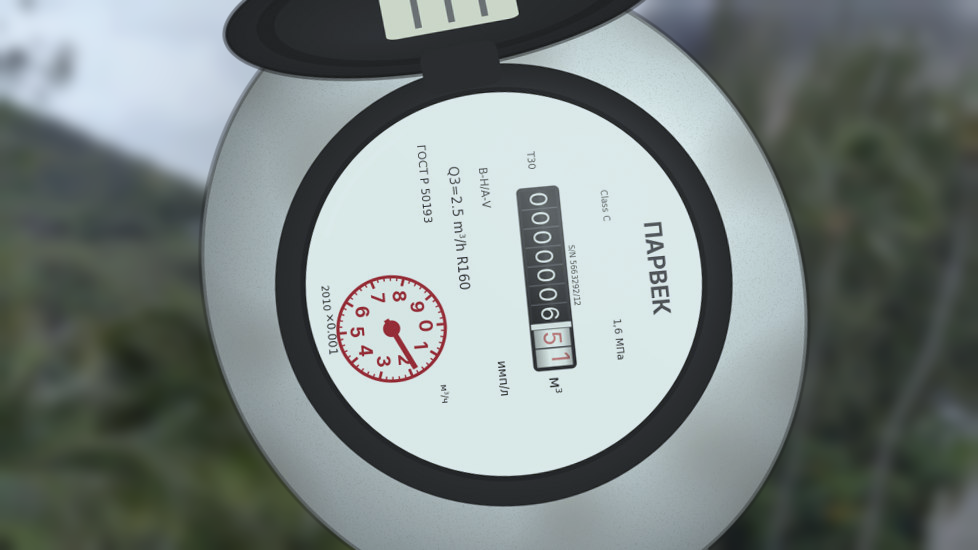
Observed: 6.511 m³
